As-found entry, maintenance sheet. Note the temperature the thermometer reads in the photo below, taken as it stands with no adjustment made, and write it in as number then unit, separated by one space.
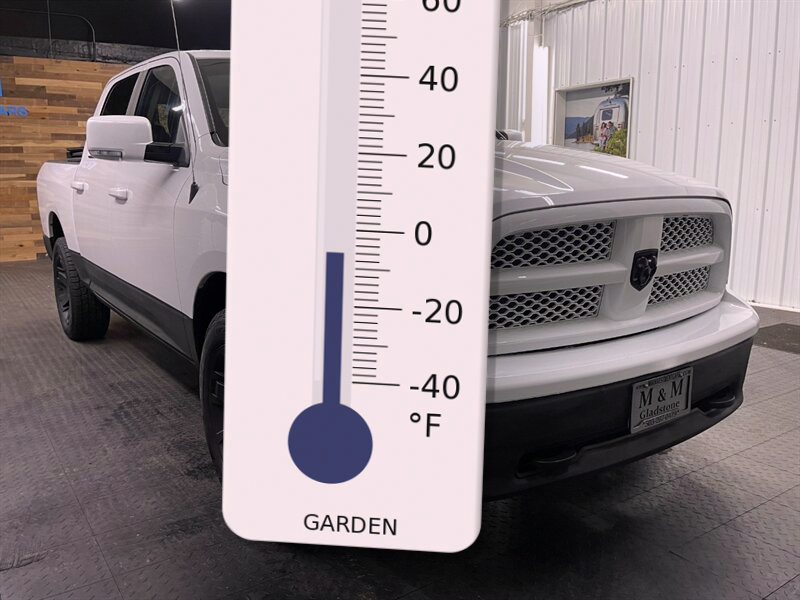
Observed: -6 °F
